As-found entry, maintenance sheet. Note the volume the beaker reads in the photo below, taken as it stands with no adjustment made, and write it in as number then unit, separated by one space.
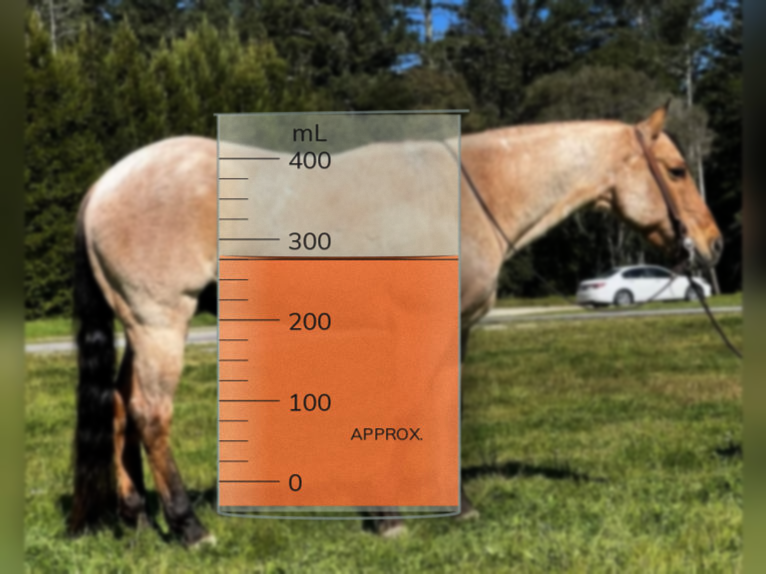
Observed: 275 mL
